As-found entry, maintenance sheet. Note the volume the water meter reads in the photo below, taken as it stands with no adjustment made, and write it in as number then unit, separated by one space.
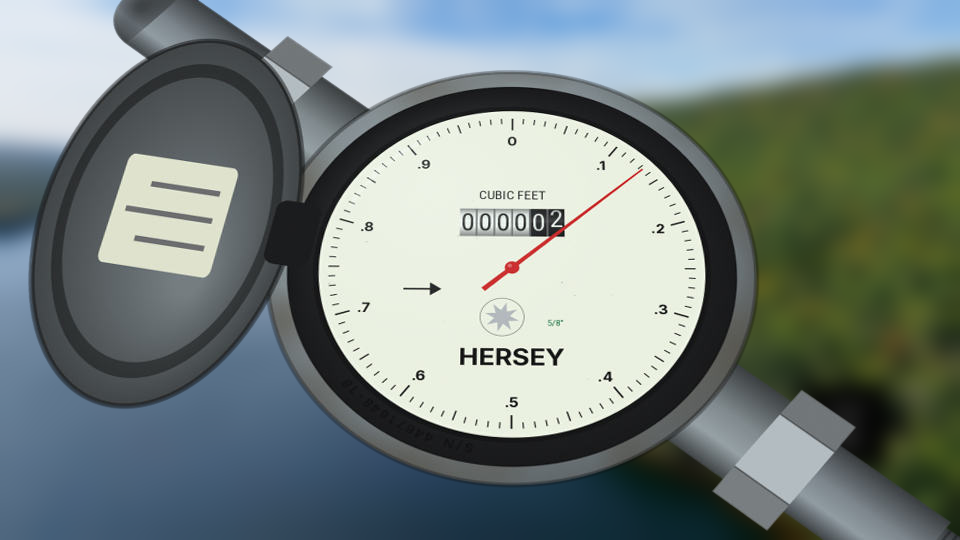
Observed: 2.13 ft³
